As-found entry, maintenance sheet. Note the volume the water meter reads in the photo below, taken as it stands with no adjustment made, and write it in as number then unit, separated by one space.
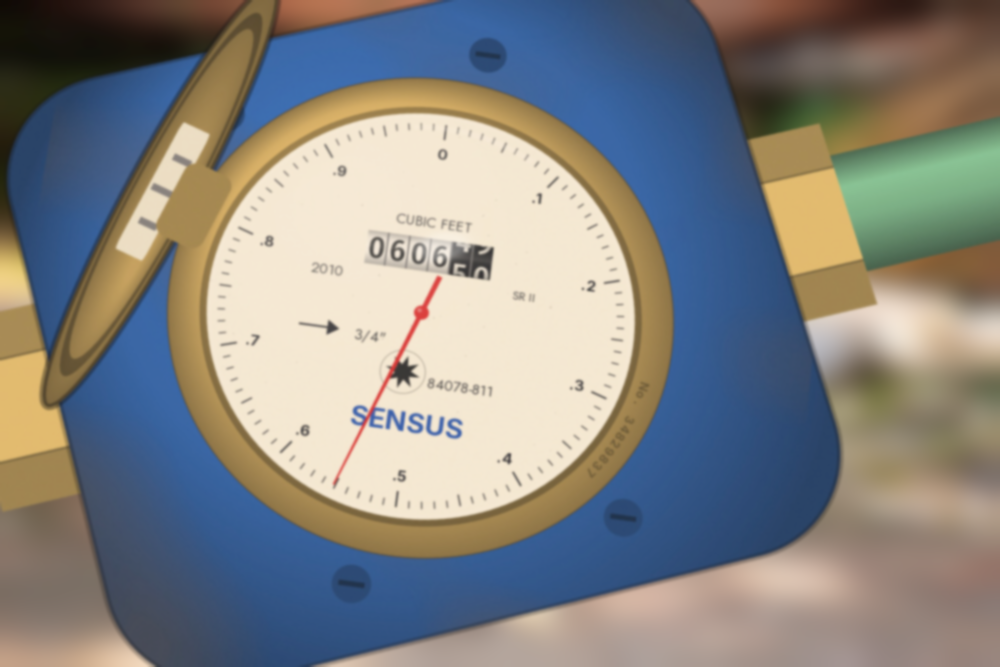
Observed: 60649.55 ft³
